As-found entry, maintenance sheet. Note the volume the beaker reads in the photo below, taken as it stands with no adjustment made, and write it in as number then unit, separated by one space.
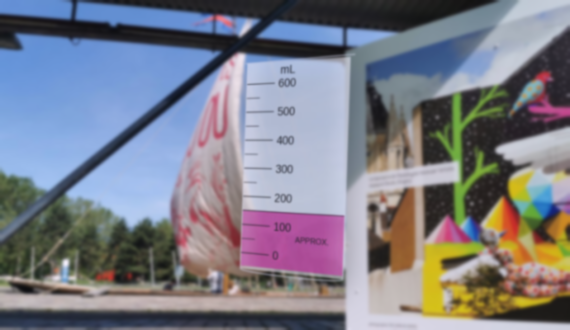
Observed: 150 mL
